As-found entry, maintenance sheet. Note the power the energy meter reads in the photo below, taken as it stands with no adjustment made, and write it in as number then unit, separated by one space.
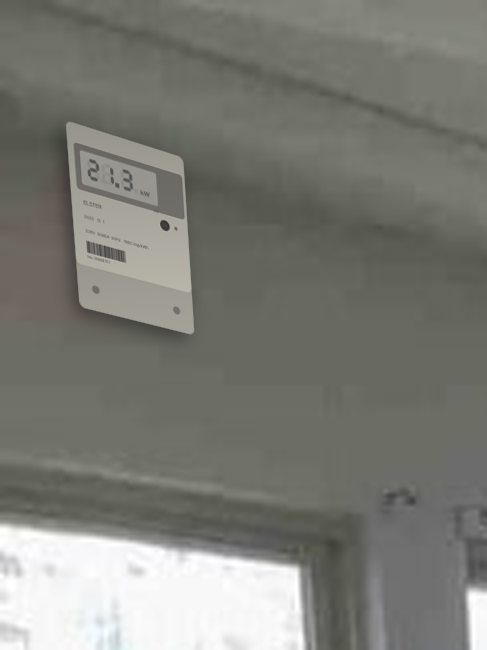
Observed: 21.3 kW
